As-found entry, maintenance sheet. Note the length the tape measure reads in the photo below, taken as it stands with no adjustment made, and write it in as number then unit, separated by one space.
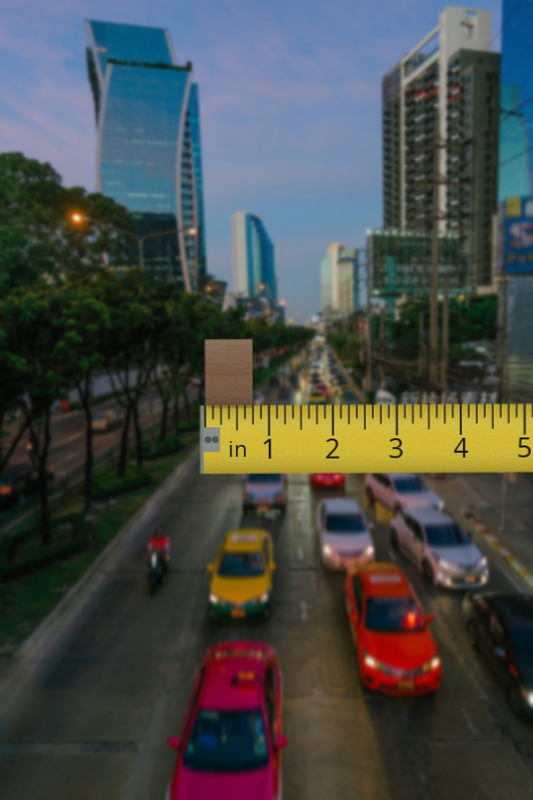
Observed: 0.75 in
